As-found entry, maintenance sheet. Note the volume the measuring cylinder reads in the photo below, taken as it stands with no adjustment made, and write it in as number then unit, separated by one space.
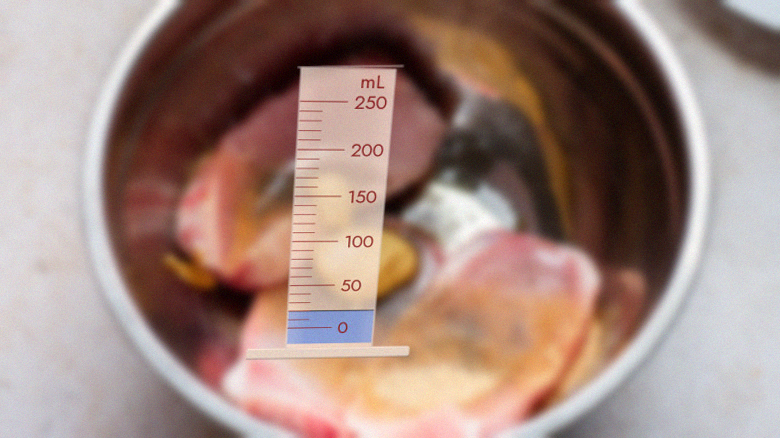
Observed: 20 mL
